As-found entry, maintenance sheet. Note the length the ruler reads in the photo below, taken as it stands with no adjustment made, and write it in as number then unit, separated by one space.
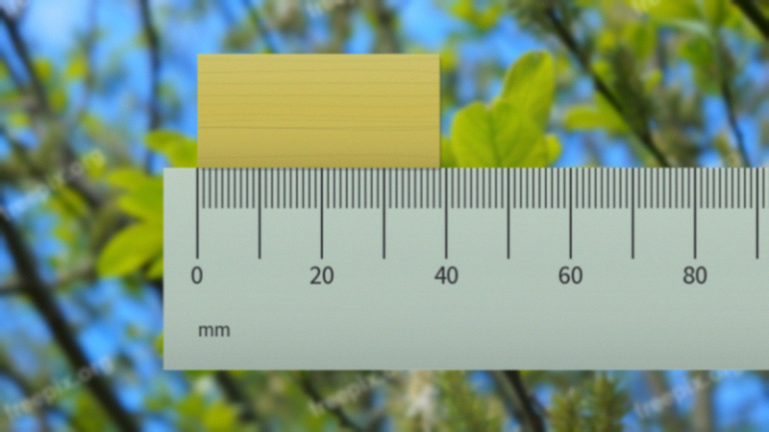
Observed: 39 mm
